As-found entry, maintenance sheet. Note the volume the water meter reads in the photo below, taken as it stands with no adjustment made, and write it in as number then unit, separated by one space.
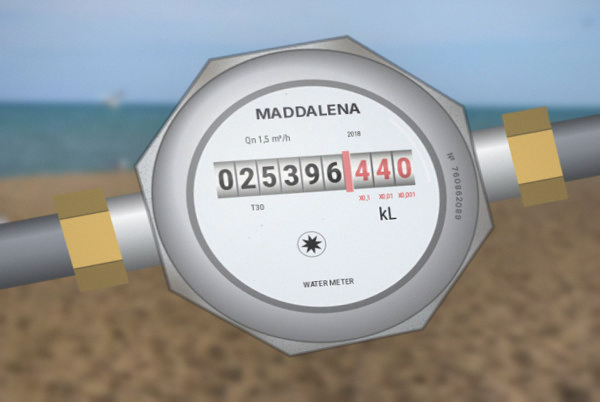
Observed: 25396.440 kL
